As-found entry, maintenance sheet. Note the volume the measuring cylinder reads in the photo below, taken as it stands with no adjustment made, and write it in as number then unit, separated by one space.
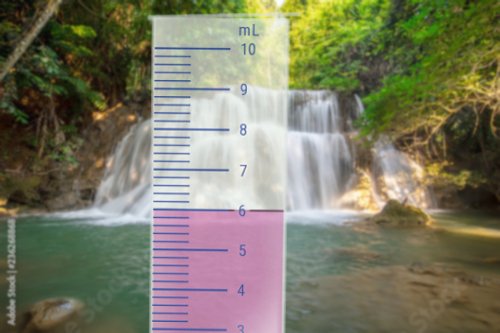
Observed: 6 mL
